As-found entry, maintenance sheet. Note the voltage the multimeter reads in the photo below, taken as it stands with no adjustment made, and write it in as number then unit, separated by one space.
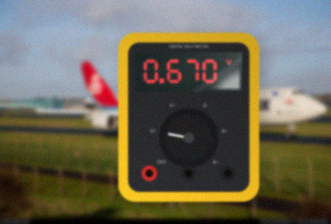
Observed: 0.670 V
